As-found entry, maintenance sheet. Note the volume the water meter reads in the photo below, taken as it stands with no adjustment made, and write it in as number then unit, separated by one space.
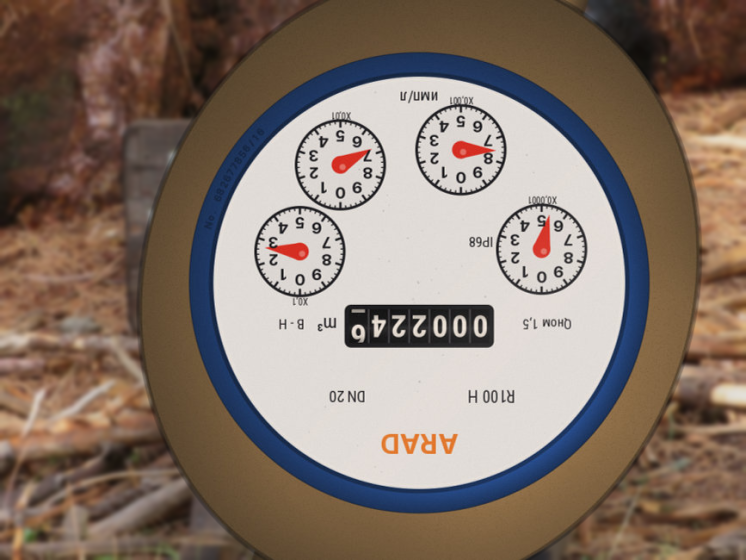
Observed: 2246.2675 m³
